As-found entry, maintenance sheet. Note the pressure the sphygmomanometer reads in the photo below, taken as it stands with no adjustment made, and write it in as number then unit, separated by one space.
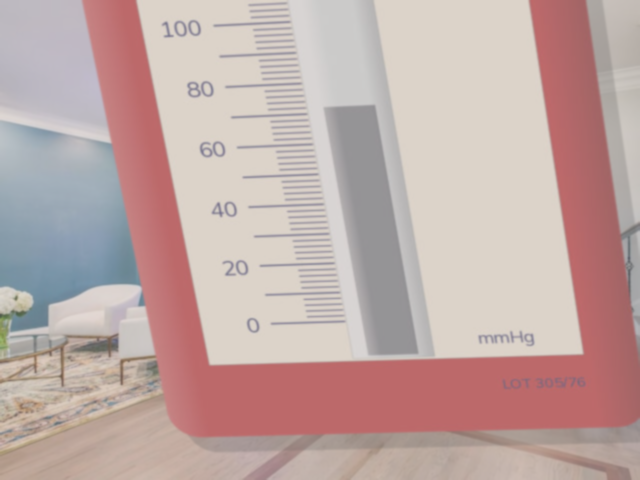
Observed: 72 mmHg
